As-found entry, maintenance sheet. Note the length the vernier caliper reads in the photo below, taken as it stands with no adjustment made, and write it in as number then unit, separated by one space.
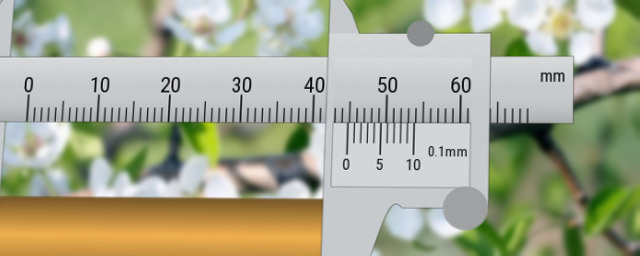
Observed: 44.8 mm
